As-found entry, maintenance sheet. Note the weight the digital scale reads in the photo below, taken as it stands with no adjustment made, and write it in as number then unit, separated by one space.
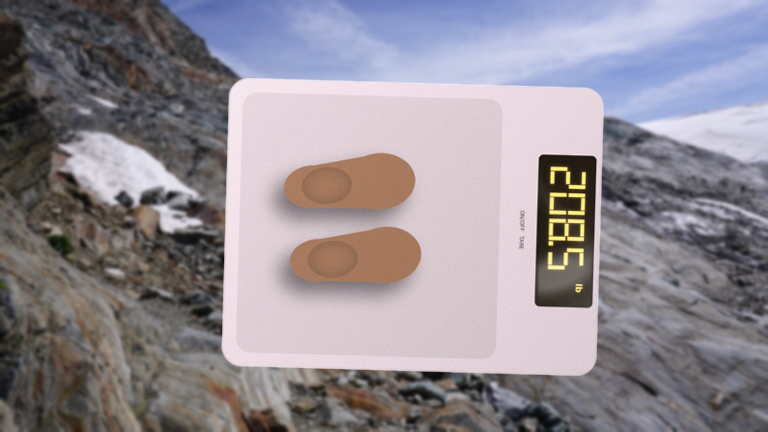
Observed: 208.5 lb
